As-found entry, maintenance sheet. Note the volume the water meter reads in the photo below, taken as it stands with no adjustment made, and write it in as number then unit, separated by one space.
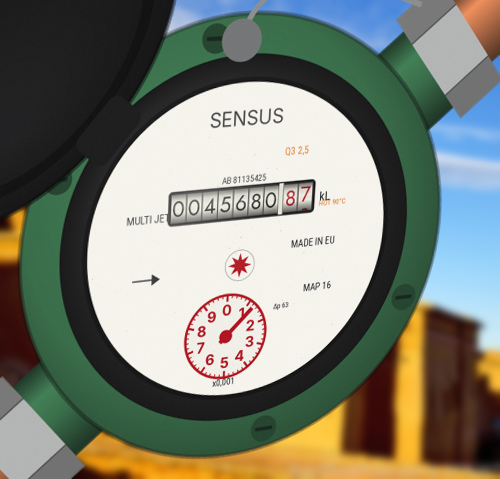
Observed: 45680.871 kL
